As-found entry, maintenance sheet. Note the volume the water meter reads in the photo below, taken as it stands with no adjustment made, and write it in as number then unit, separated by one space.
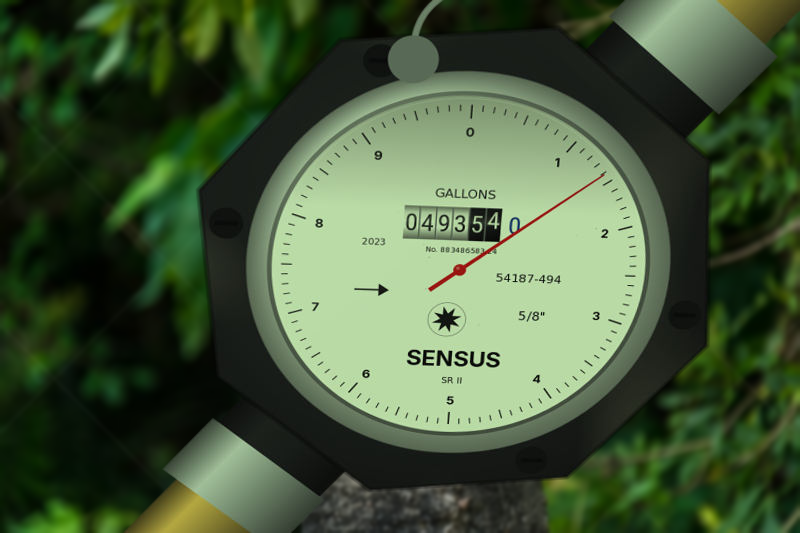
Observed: 493541.4 gal
